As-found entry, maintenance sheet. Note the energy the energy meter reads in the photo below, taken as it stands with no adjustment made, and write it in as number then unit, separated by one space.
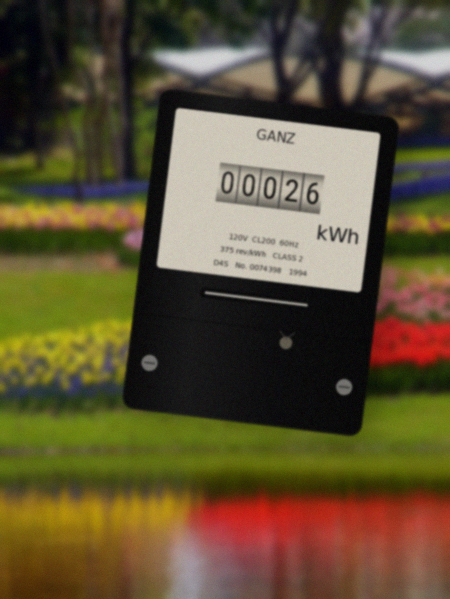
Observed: 26 kWh
